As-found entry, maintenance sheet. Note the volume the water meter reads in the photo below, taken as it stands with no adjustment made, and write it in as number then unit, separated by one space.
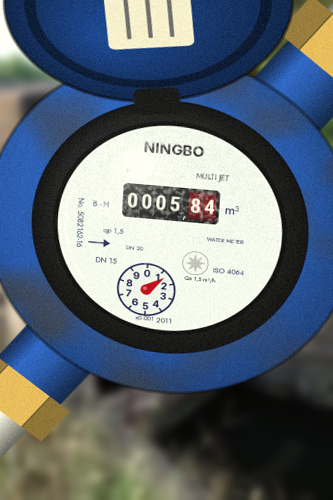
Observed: 5.841 m³
